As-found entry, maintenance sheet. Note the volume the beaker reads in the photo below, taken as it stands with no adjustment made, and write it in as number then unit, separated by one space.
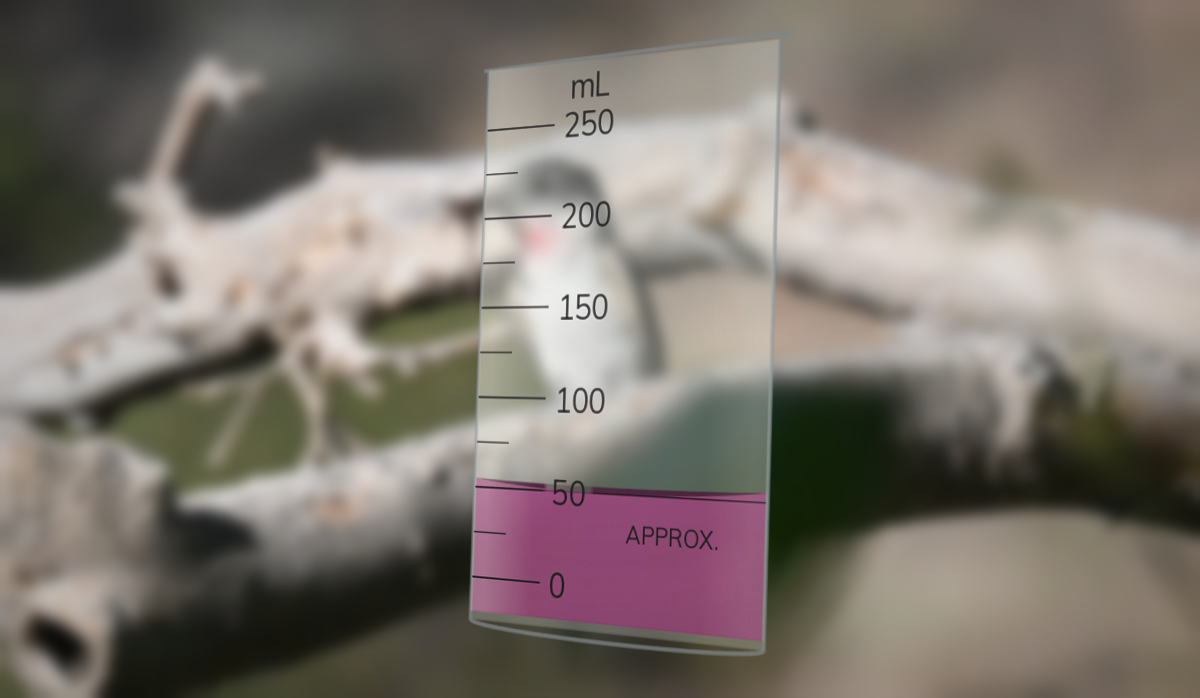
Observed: 50 mL
